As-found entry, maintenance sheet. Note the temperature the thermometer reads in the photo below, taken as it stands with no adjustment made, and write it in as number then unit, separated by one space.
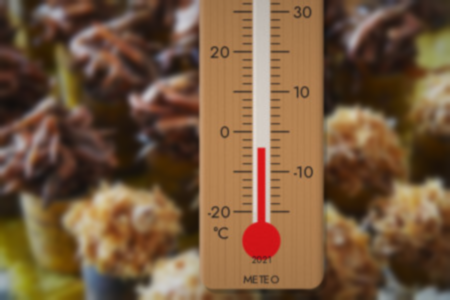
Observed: -4 °C
